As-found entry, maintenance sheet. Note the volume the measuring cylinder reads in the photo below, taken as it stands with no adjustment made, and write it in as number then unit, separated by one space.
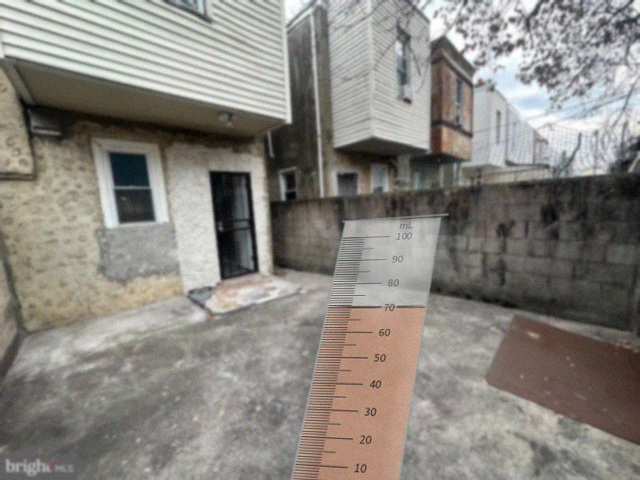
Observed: 70 mL
